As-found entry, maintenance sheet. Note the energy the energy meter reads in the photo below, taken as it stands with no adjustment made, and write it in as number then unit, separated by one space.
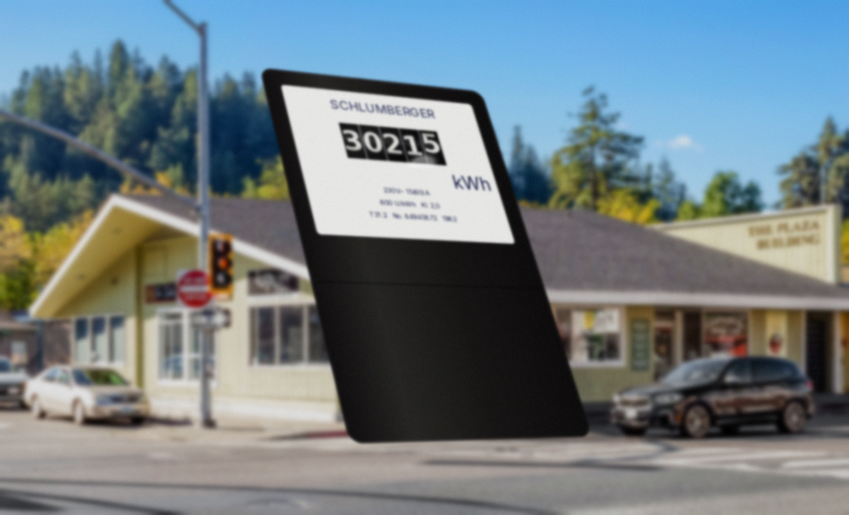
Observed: 30215 kWh
